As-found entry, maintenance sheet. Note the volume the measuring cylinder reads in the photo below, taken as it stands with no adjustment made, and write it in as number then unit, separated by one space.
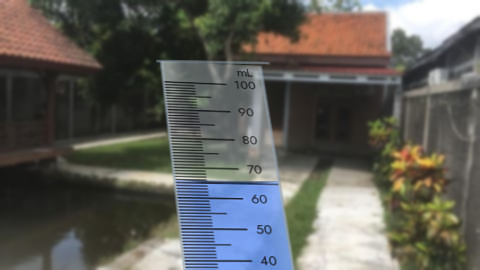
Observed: 65 mL
